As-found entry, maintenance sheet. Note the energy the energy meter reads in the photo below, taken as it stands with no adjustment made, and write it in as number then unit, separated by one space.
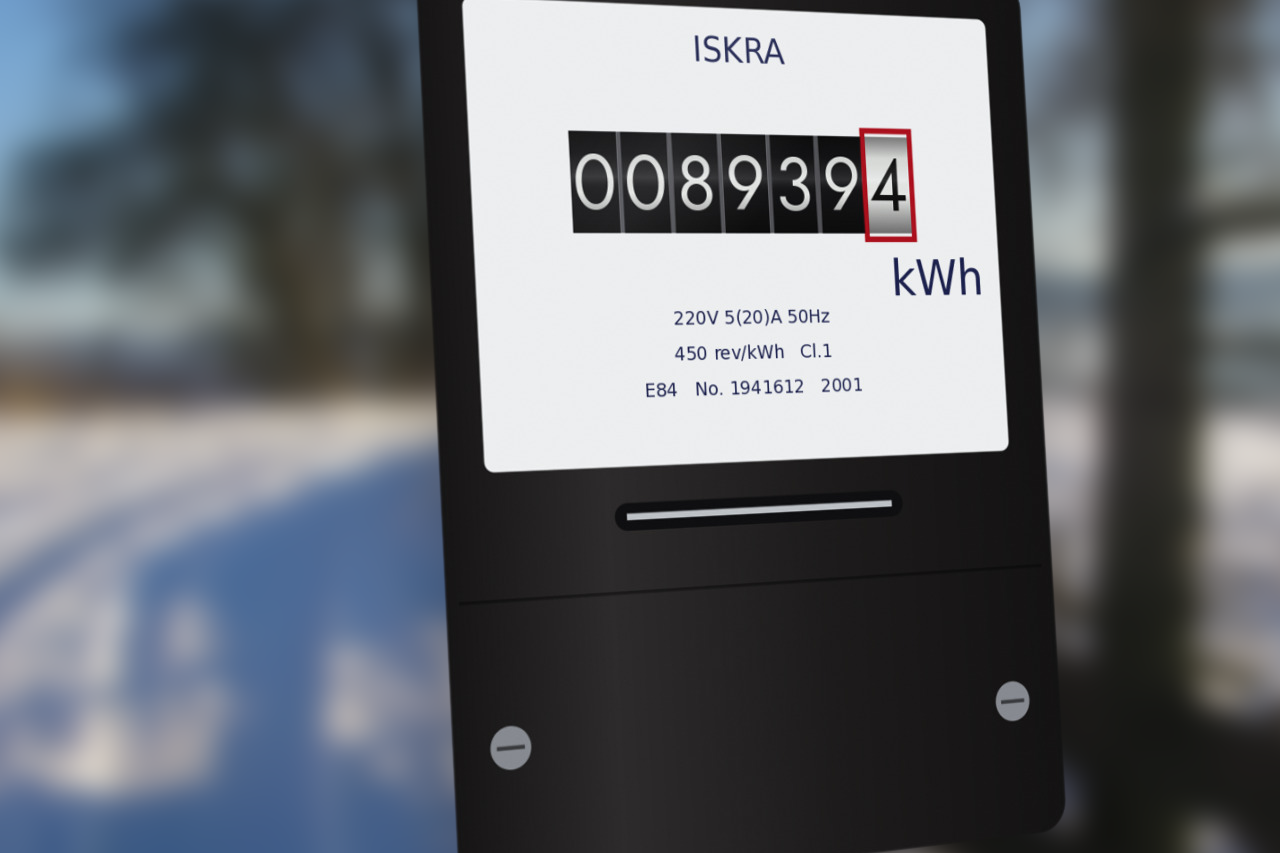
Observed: 8939.4 kWh
